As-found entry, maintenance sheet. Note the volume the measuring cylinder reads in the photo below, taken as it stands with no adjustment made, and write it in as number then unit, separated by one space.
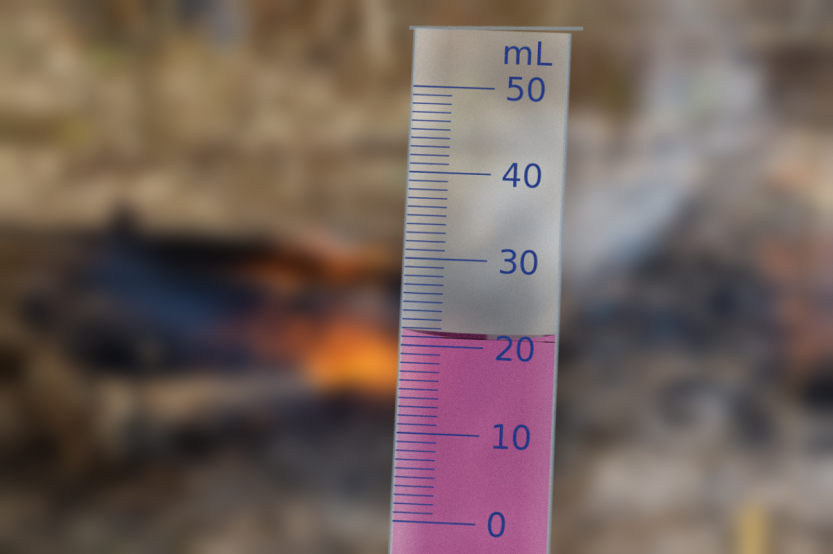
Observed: 21 mL
